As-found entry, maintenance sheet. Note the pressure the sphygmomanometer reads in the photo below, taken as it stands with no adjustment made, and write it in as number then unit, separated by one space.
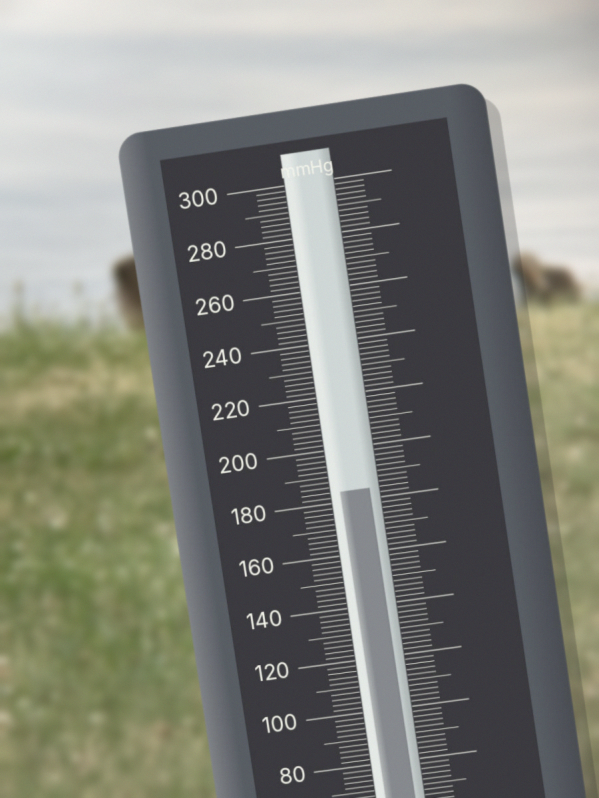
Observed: 184 mmHg
